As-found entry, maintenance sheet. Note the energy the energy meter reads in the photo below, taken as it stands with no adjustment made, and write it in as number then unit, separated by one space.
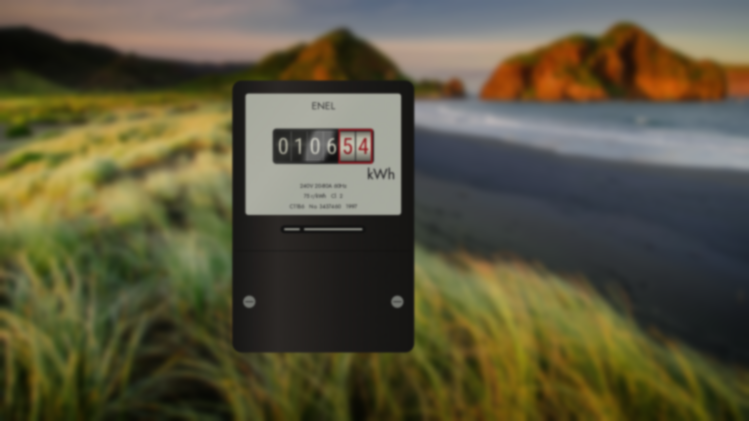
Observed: 106.54 kWh
